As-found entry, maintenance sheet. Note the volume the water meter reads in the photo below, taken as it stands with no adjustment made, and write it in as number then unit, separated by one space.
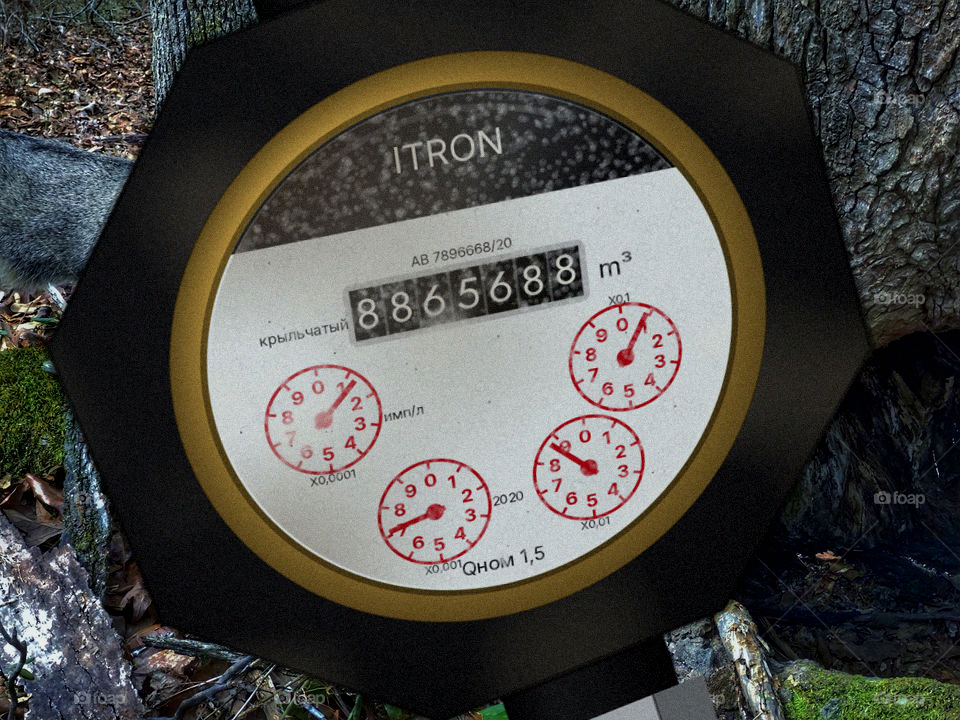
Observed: 8865688.0871 m³
